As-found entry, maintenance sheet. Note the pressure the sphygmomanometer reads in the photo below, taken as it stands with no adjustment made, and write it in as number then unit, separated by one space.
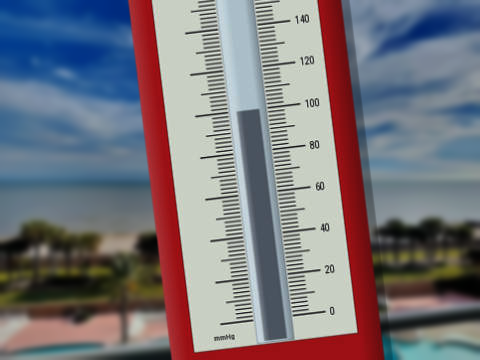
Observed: 100 mmHg
